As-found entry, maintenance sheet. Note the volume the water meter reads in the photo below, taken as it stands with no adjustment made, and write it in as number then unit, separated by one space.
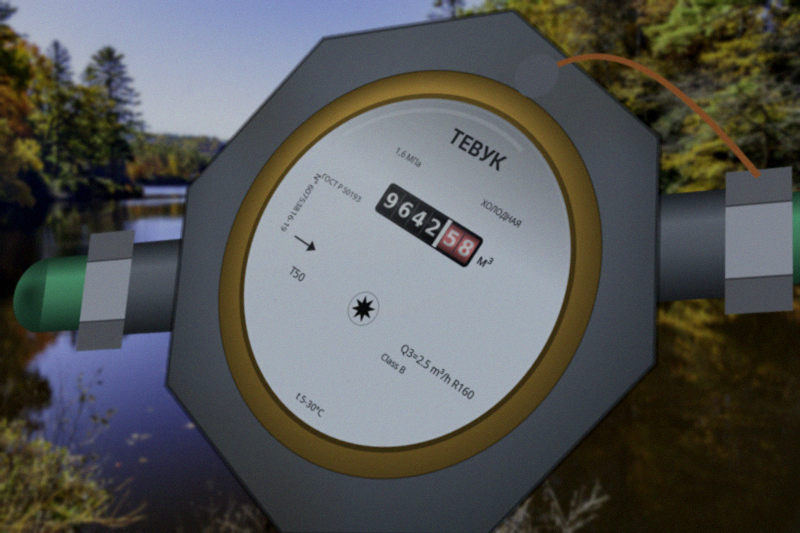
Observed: 9642.58 m³
